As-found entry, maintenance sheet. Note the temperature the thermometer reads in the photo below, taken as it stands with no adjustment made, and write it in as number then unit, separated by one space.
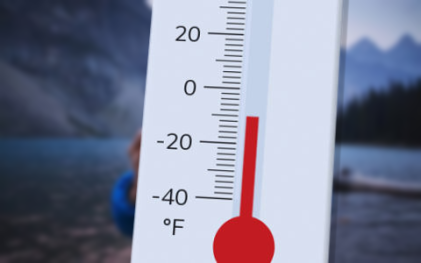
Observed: -10 °F
